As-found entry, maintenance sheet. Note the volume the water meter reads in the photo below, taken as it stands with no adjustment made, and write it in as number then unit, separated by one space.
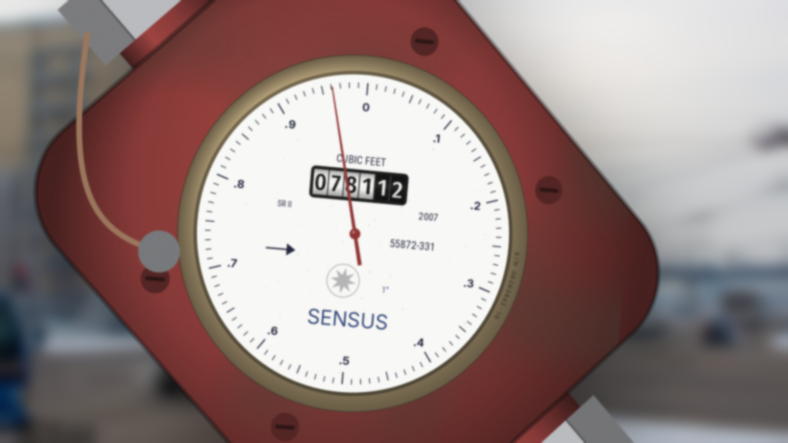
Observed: 78111.96 ft³
